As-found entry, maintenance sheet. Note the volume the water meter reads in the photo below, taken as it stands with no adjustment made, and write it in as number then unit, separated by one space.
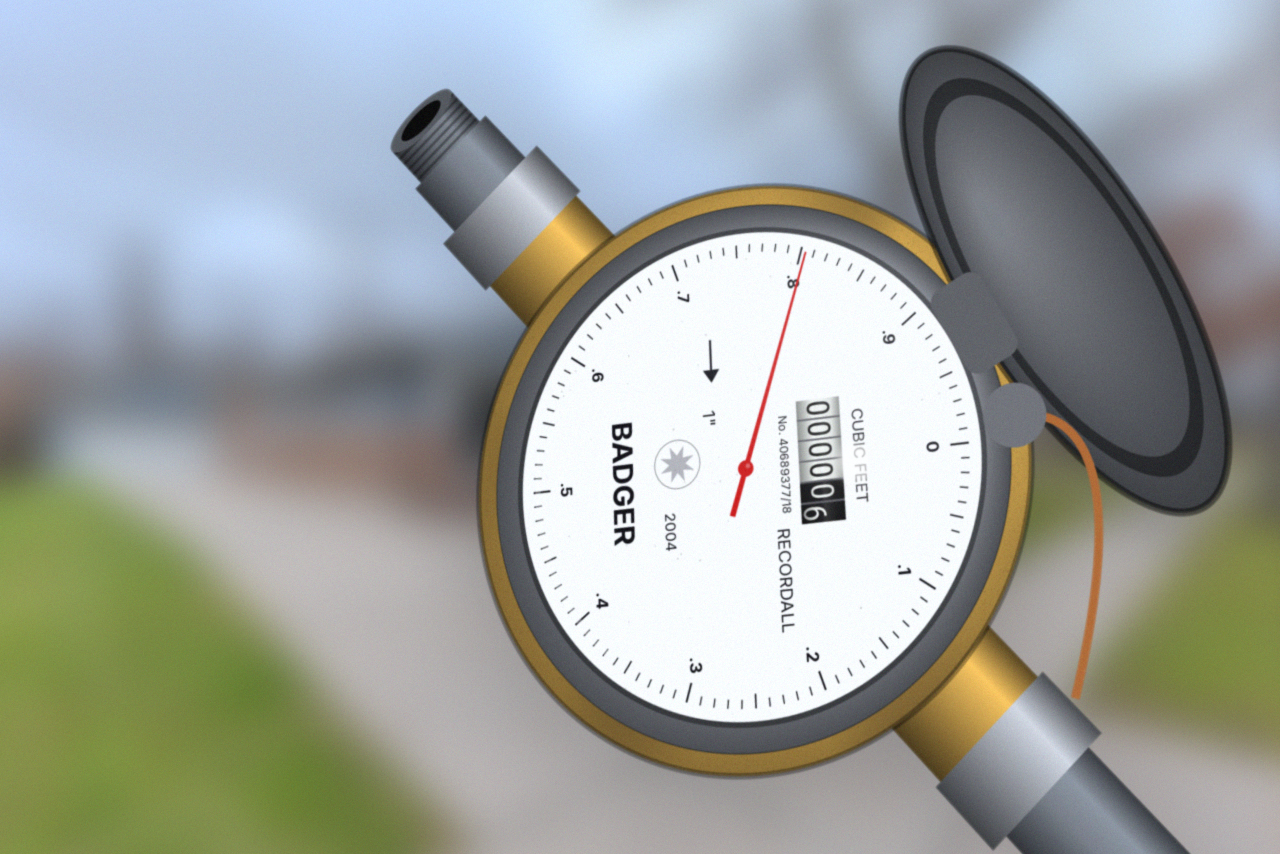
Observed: 5.80 ft³
